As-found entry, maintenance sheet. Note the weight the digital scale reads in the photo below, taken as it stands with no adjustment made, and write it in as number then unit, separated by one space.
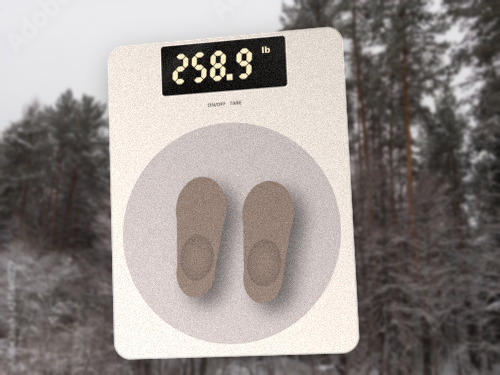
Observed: 258.9 lb
